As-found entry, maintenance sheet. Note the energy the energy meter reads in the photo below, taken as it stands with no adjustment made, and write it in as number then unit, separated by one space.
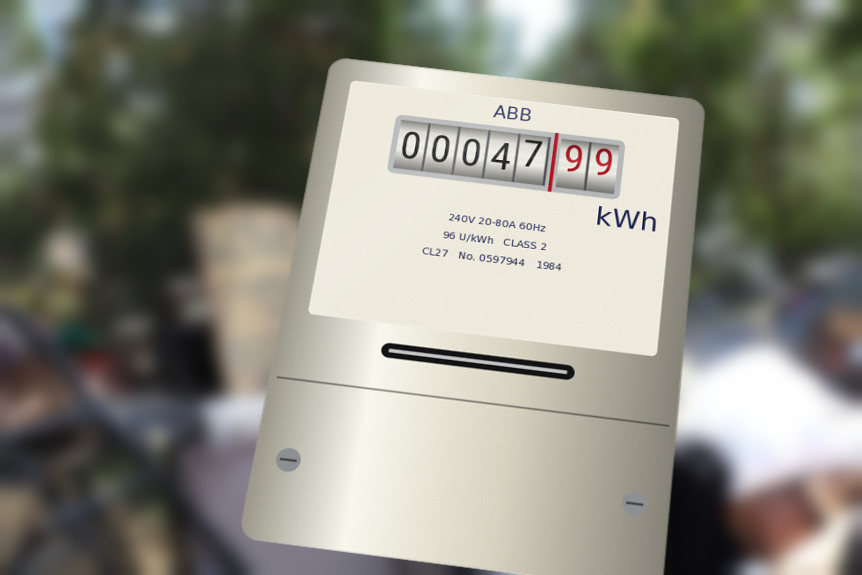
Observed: 47.99 kWh
